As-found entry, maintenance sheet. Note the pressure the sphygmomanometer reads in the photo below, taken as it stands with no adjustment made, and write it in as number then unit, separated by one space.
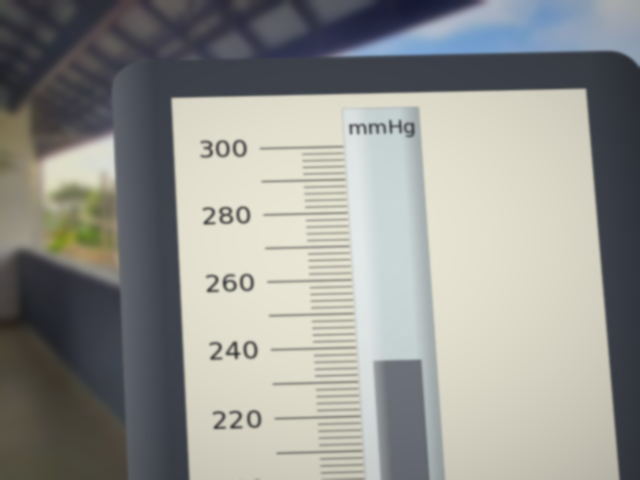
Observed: 236 mmHg
